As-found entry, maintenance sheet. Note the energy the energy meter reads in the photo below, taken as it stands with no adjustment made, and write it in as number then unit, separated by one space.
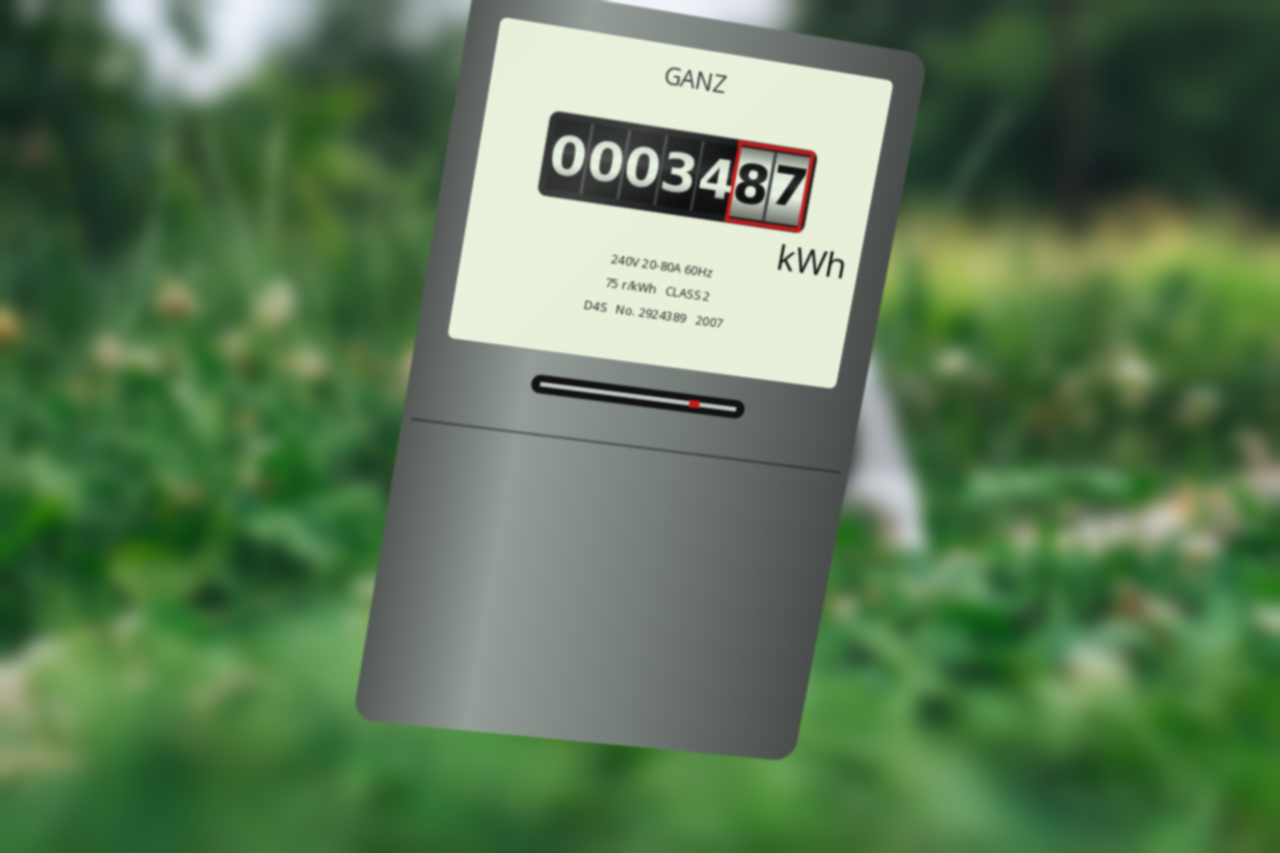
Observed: 34.87 kWh
